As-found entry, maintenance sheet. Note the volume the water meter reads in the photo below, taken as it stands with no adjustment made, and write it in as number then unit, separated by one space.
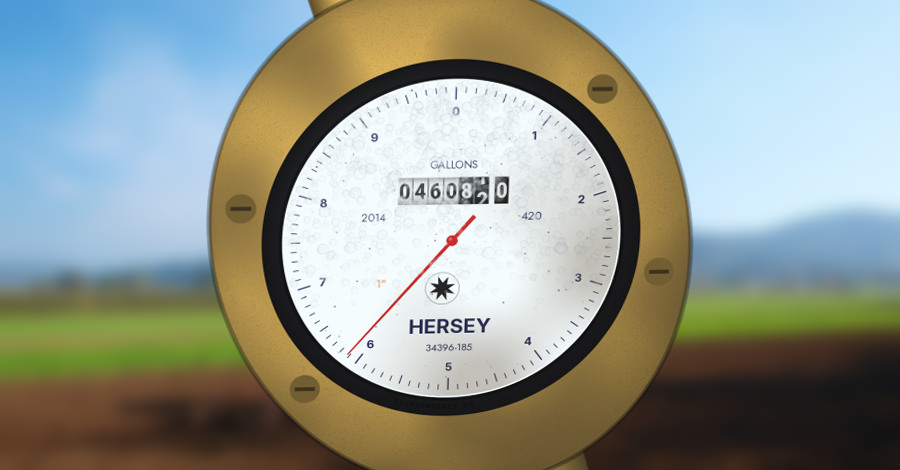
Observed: 460816.1 gal
